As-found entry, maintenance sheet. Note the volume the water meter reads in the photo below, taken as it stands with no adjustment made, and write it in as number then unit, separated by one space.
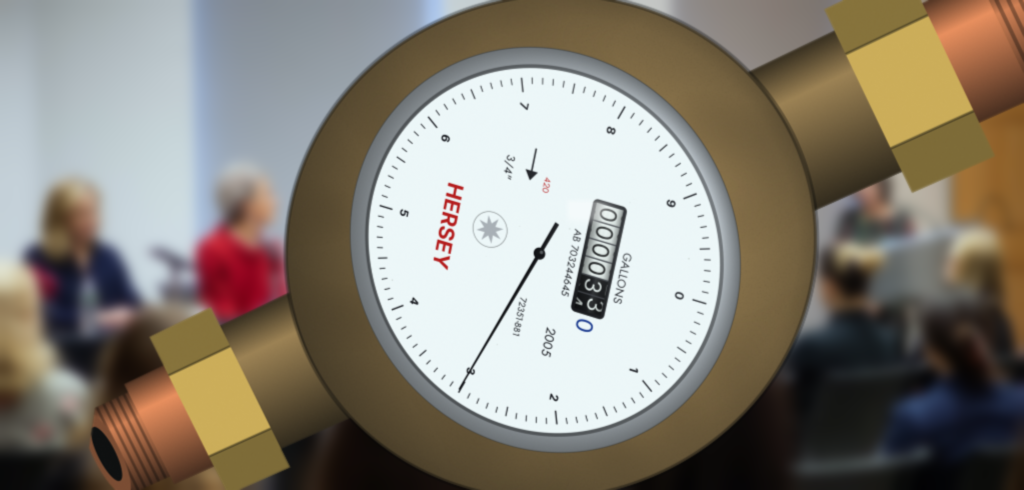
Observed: 333.0 gal
